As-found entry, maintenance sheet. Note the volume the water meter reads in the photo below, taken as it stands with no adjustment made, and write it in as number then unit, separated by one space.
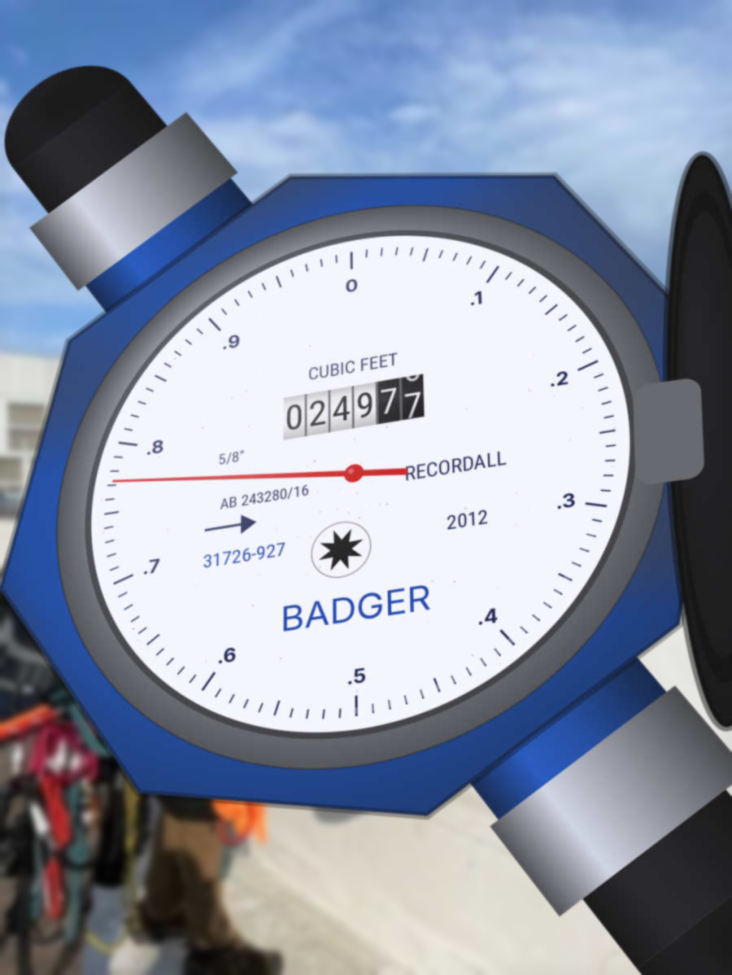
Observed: 24976.77 ft³
